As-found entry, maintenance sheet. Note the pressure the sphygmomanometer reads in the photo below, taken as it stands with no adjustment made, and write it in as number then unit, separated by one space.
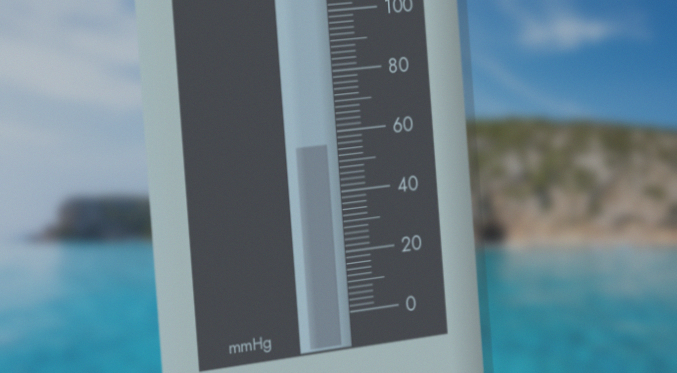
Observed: 56 mmHg
